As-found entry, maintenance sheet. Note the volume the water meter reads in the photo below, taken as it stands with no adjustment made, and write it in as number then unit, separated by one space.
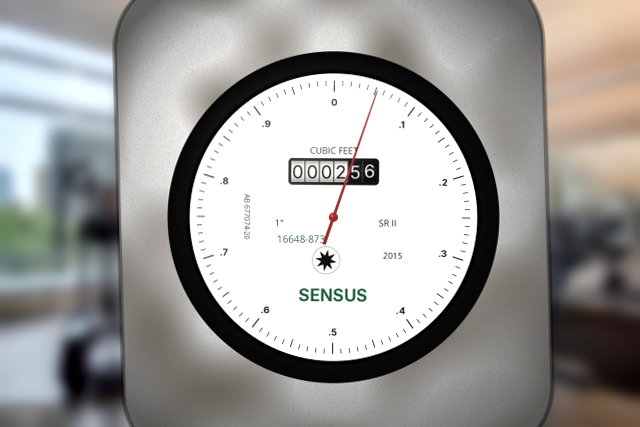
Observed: 256.05 ft³
